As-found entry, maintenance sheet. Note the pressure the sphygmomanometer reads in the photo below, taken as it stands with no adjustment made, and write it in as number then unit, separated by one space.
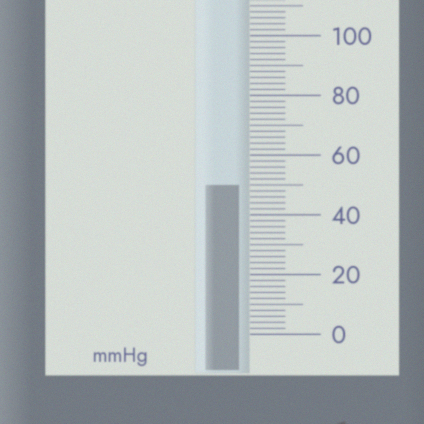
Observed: 50 mmHg
